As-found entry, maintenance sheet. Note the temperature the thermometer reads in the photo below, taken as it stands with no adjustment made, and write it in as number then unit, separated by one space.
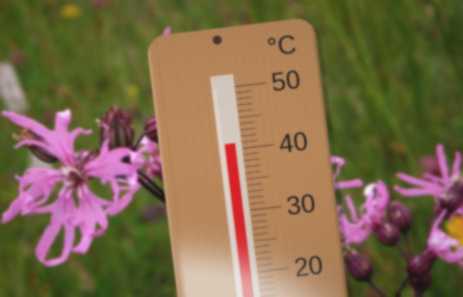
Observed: 41 °C
